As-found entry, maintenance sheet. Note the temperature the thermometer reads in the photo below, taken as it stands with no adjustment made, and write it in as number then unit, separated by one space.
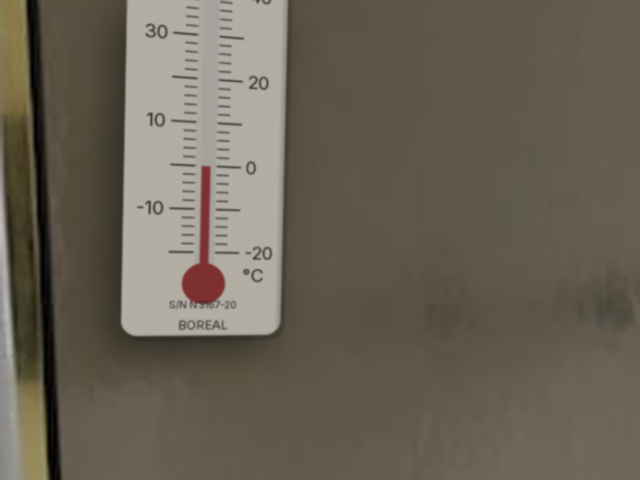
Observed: 0 °C
